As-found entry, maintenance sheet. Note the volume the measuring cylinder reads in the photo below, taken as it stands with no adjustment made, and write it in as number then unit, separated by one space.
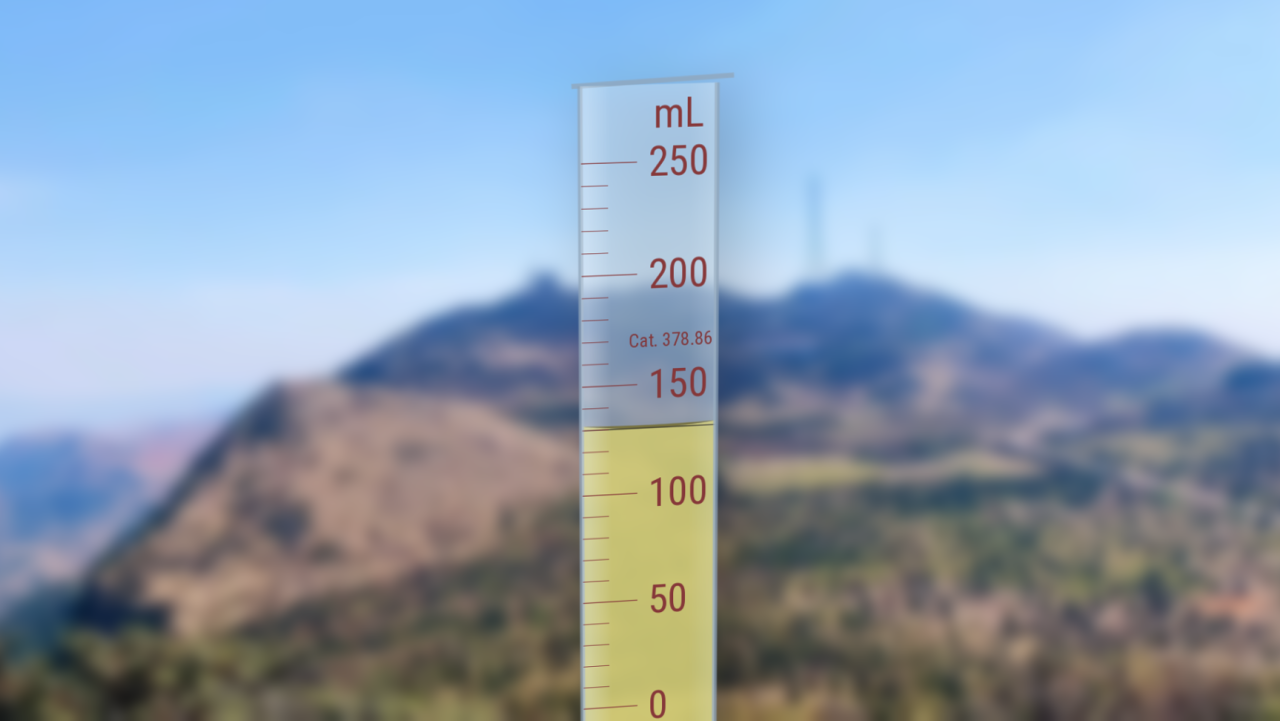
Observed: 130 mL
